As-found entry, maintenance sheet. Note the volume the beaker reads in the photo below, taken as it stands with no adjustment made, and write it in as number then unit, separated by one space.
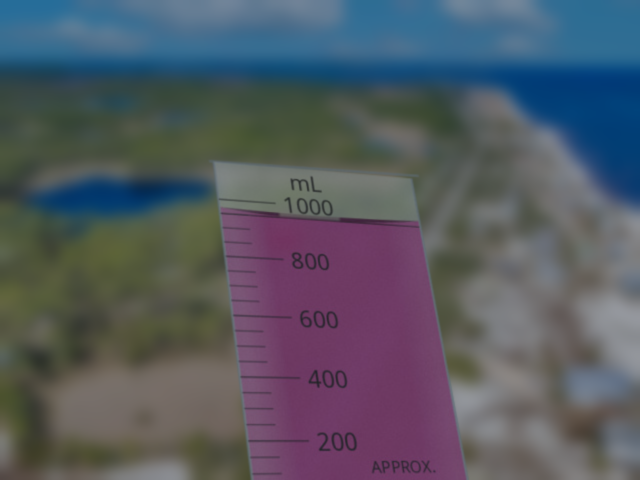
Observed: 950 mL
